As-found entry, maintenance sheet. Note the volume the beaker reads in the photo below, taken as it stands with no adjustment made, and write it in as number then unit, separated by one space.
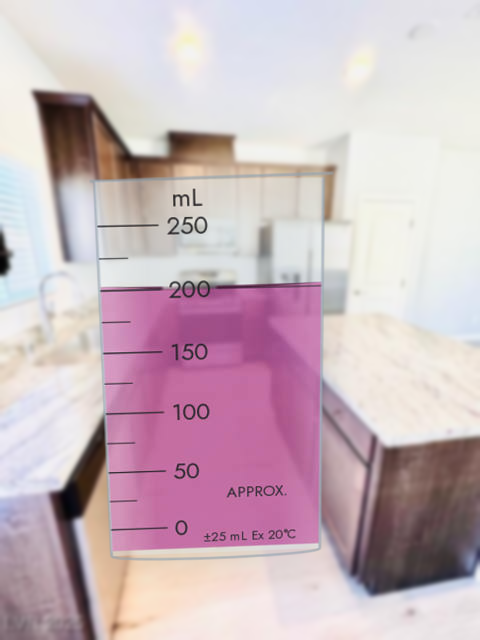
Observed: 200 mL
